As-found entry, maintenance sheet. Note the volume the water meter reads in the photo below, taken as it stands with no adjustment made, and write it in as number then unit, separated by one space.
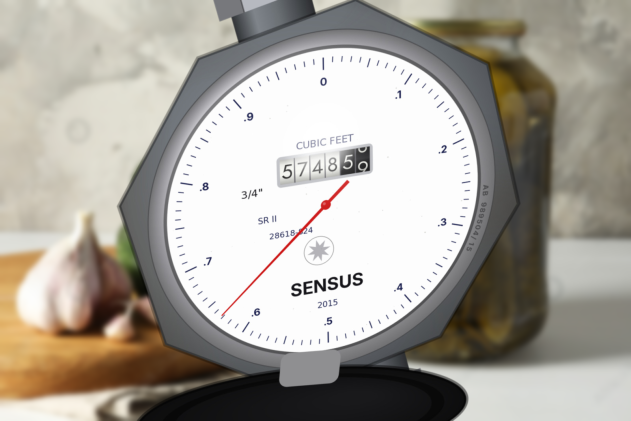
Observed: 574858.63 ft³
